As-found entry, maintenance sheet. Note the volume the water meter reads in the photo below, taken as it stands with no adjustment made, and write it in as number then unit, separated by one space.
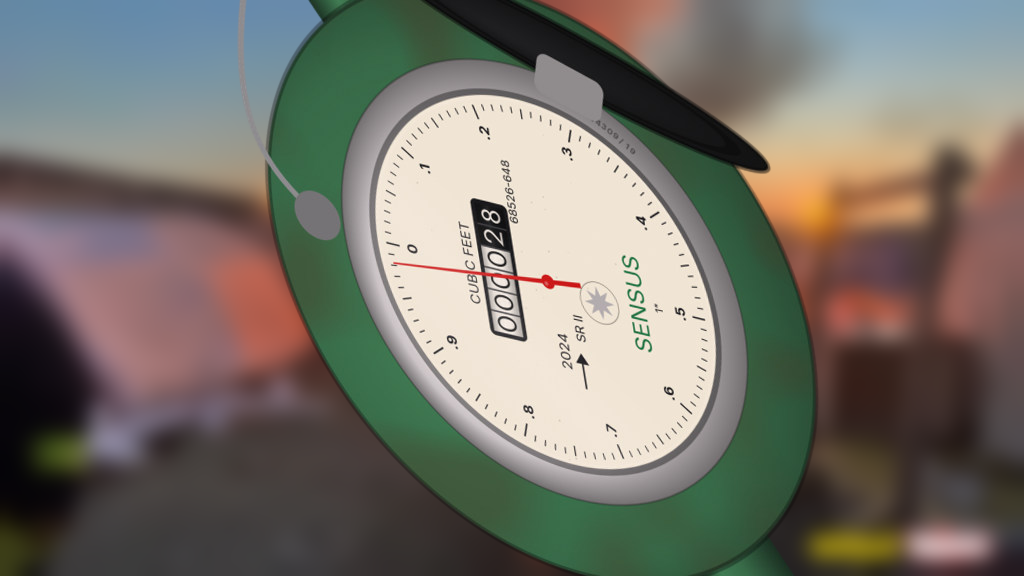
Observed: 27.98 ft³
